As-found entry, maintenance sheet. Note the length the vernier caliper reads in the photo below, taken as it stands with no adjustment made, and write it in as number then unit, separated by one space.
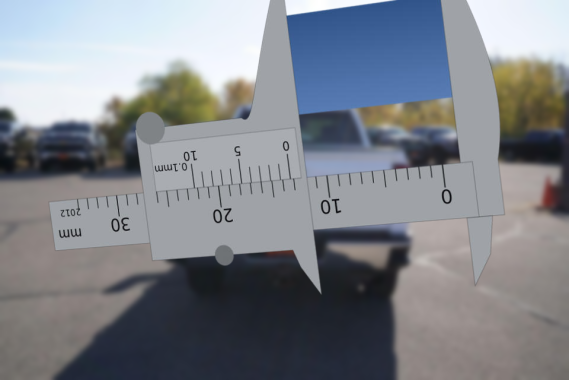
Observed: 13.3 mm
